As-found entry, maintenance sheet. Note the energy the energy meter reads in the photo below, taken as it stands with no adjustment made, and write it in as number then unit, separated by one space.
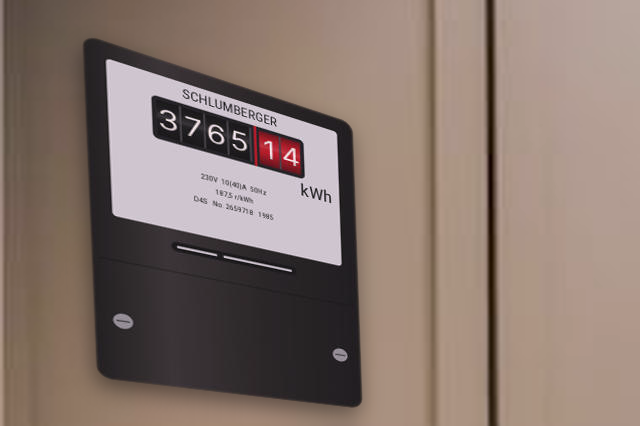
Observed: 3765.14 kWh
